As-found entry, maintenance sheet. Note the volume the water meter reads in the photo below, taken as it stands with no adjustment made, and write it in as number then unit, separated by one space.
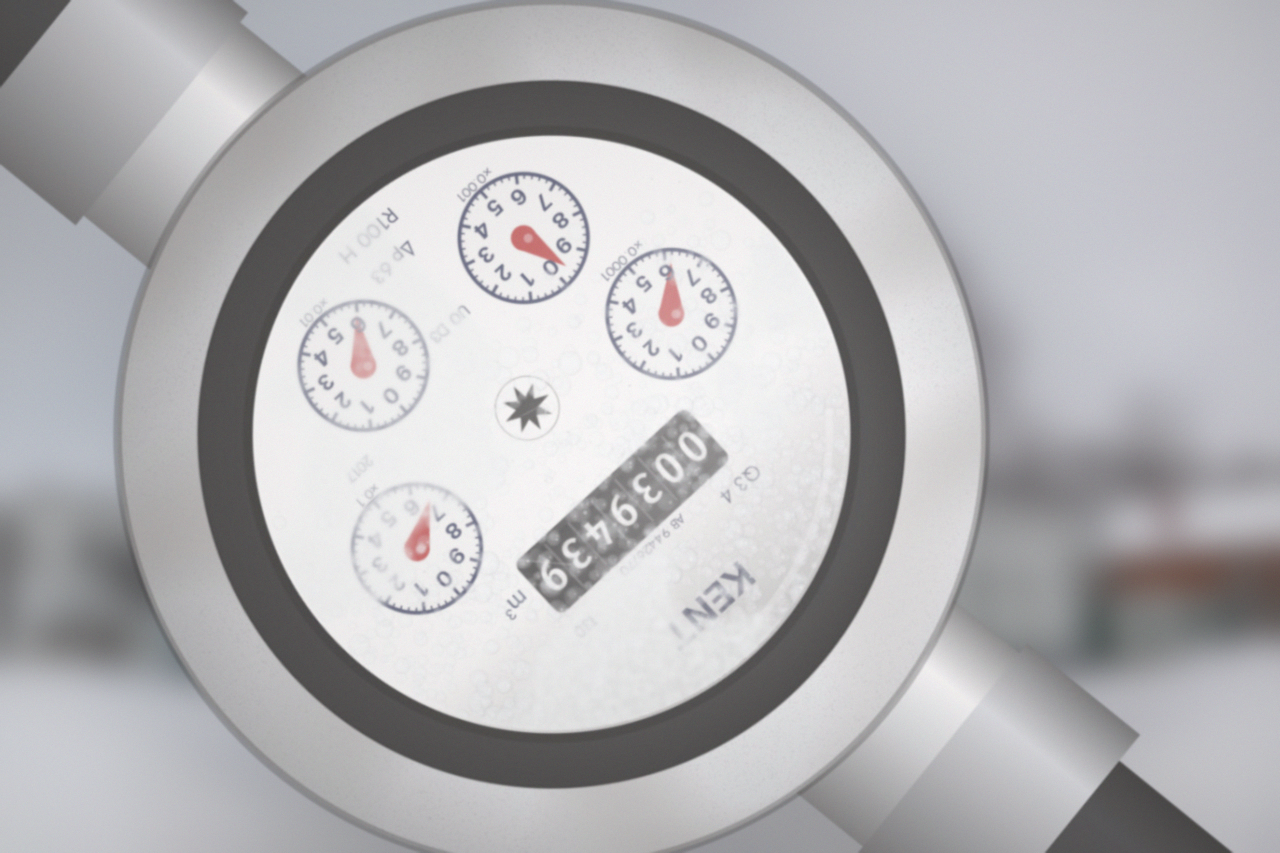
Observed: 39439.6596 m³
